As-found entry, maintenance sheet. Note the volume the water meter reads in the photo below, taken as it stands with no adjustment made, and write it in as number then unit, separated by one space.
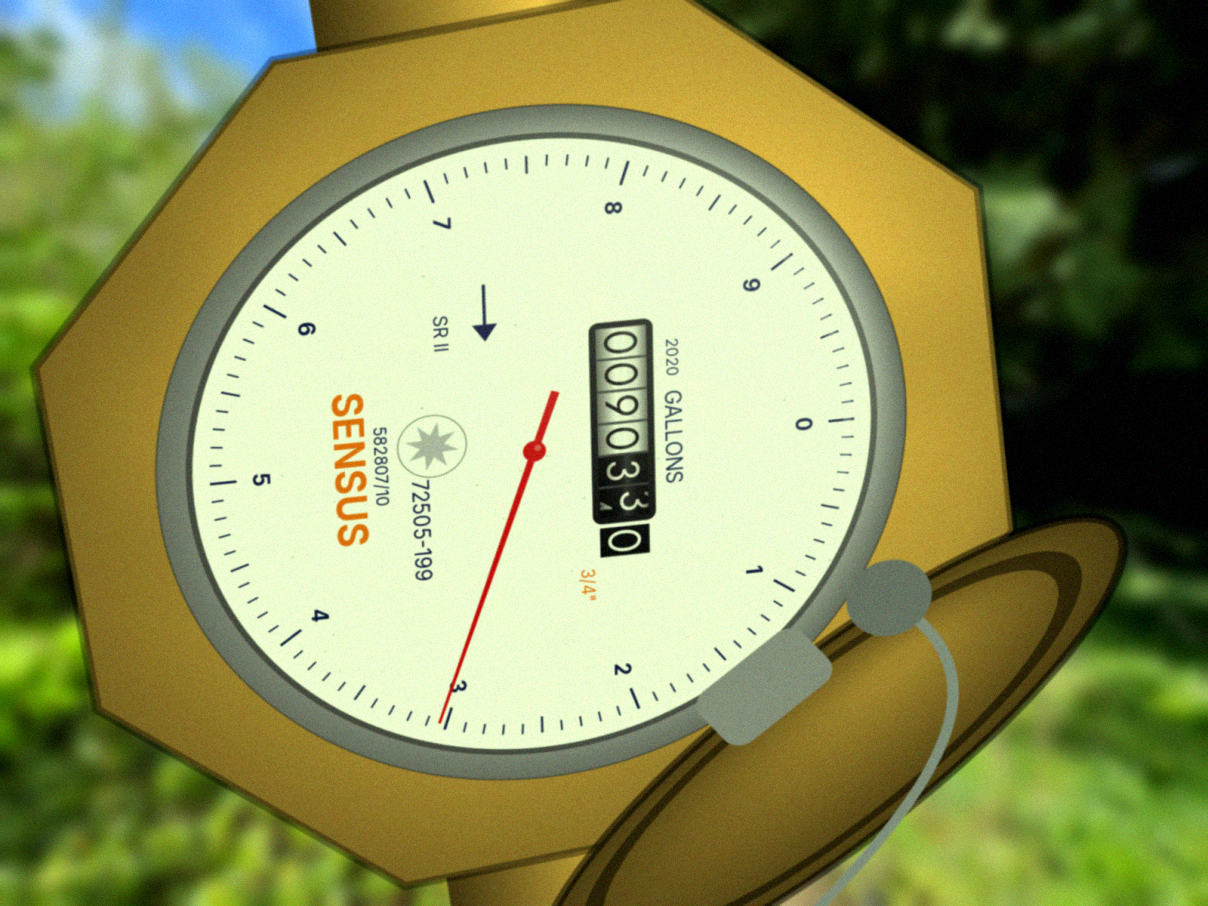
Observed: 90333.0 gal
